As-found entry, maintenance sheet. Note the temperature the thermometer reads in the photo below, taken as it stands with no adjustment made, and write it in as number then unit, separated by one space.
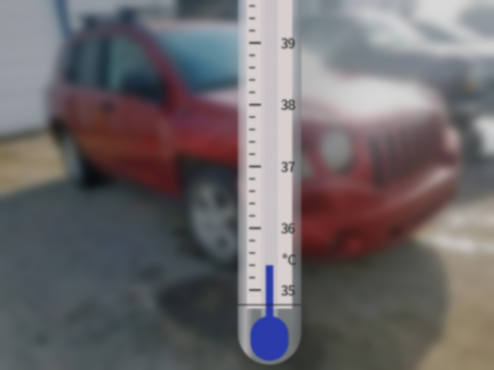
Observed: 35.4 °C
